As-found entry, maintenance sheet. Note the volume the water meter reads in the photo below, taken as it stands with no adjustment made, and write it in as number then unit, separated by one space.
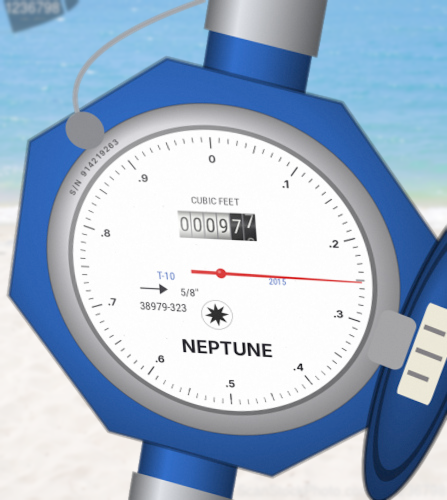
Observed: 977.25 ft³
